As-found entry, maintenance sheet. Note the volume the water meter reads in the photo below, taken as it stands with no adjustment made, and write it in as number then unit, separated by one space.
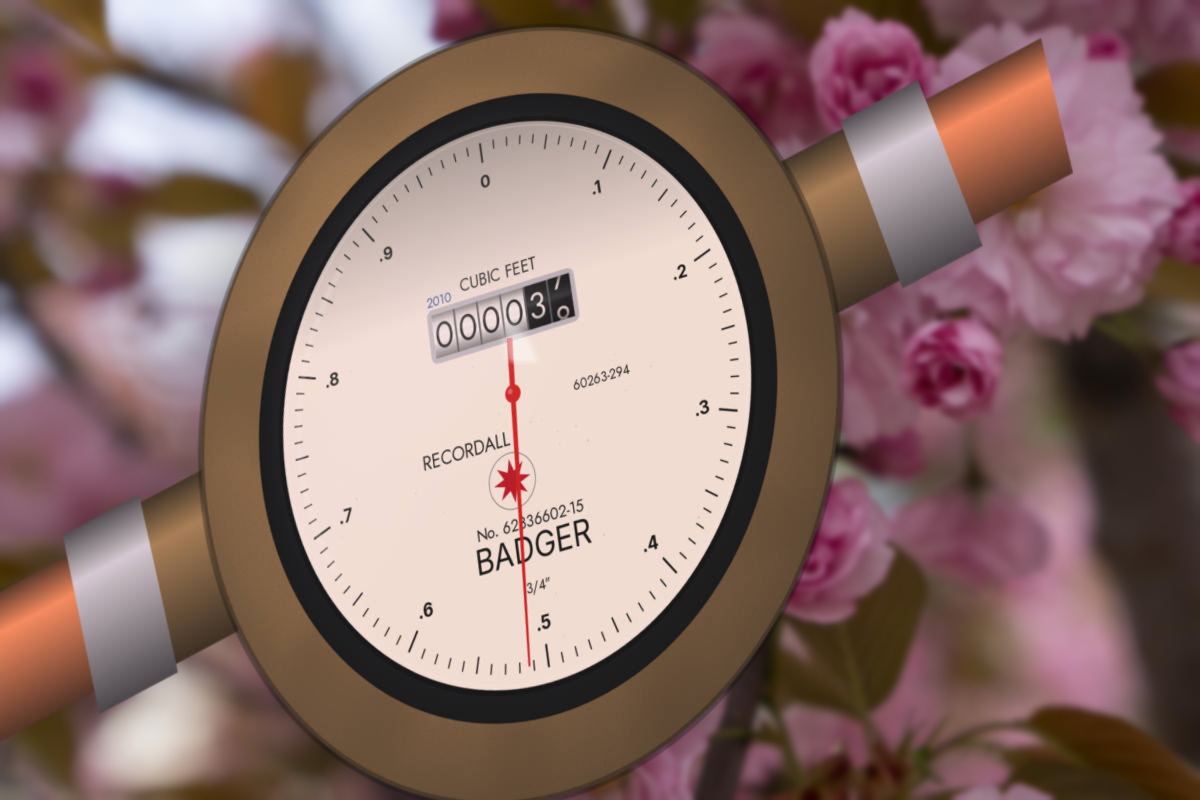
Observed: 37.51 ft³
